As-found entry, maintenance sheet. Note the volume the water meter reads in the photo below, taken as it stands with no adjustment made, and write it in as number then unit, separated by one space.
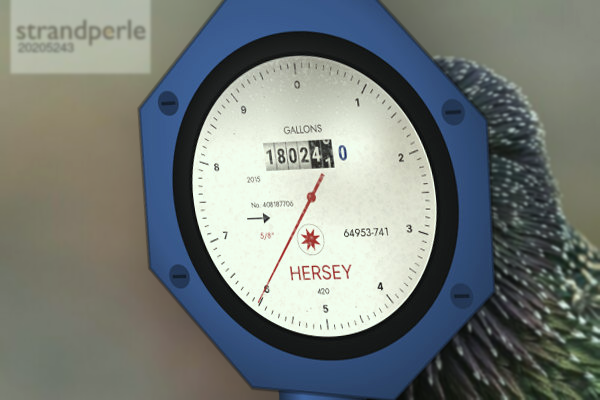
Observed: 1802406.0 gal
